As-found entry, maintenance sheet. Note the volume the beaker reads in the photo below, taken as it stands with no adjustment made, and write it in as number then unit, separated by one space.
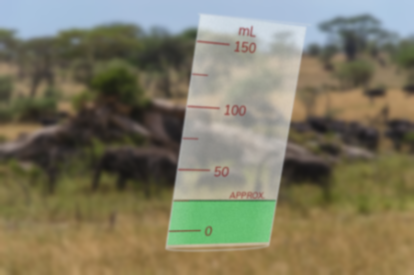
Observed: 25 mL
